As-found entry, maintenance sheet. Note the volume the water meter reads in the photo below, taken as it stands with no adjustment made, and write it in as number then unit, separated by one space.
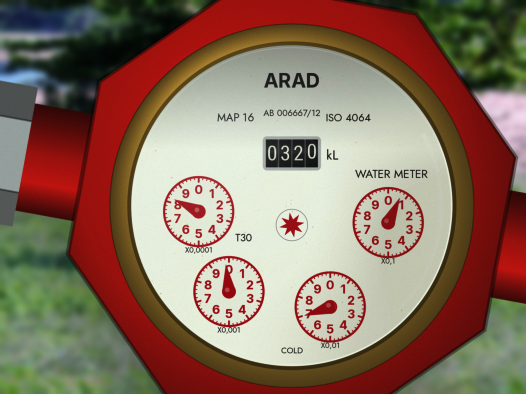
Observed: 320.0698 kL
